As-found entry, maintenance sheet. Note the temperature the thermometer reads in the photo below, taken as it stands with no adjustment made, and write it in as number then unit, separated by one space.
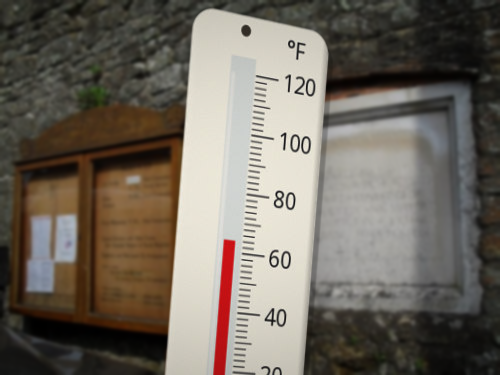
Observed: 64 °F
